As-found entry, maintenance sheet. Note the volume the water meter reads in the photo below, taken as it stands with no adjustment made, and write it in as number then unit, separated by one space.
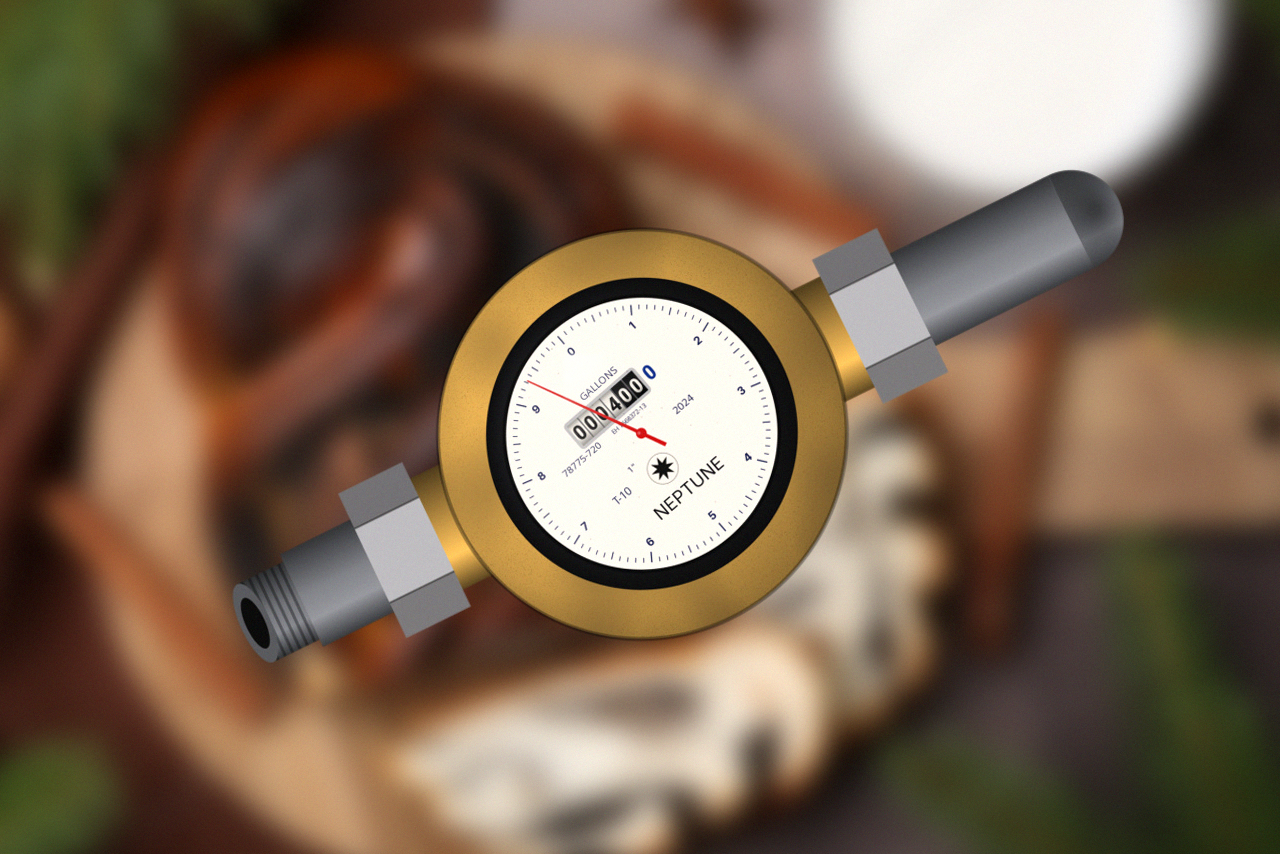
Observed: 3999.3 gal
